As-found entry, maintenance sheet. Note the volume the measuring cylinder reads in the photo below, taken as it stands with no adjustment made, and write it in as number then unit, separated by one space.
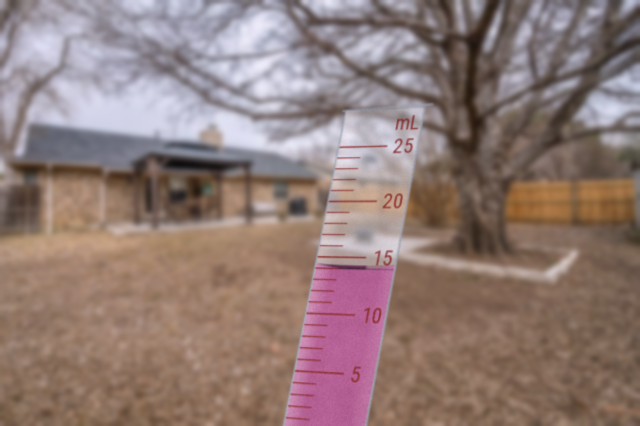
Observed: 14 mL
